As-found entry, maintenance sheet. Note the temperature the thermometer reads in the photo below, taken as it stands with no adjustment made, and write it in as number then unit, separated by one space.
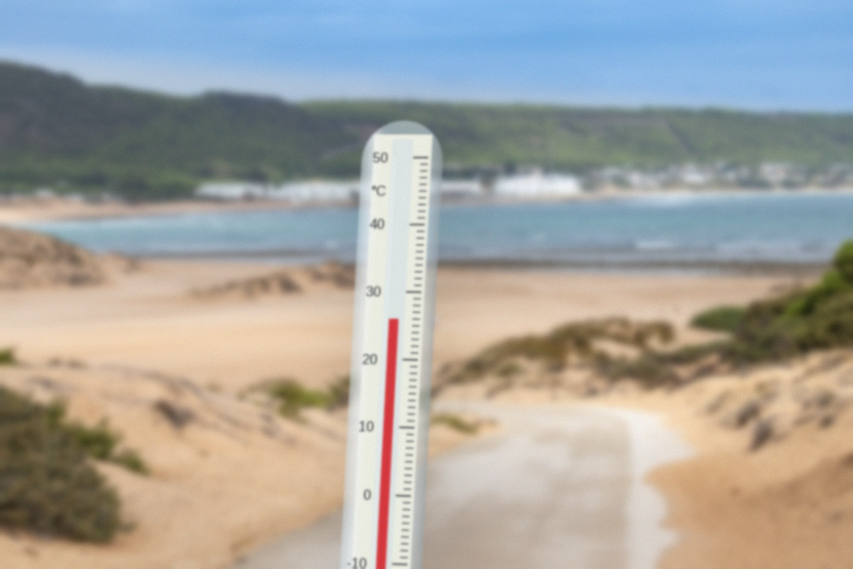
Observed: 26 °C
